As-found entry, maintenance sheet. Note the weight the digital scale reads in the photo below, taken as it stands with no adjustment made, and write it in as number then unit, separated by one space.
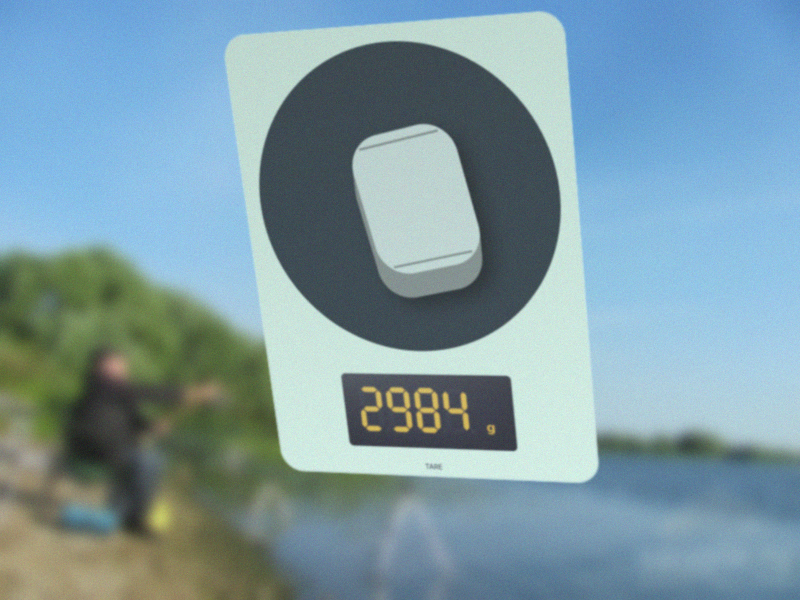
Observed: 2984 g
